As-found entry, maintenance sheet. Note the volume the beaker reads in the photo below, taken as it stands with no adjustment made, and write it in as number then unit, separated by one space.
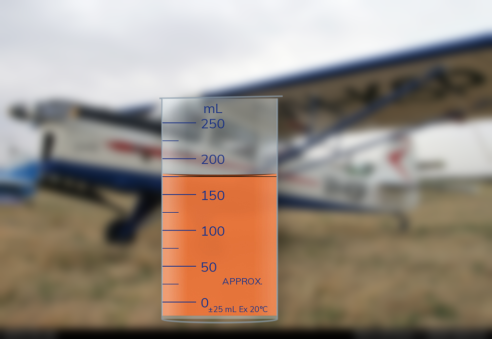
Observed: 175 mL
